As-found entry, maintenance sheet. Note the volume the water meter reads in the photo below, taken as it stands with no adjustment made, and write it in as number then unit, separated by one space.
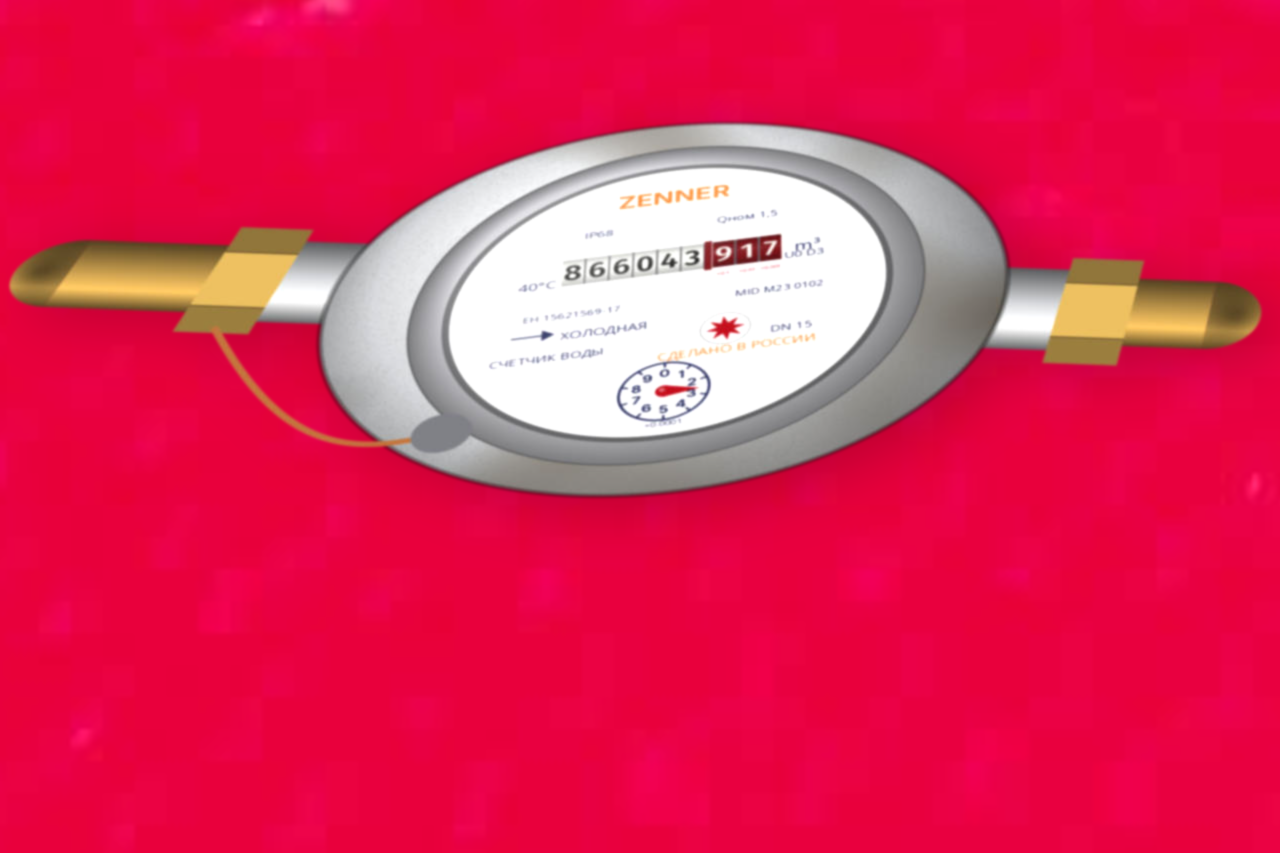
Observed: 866043.9172 m³
